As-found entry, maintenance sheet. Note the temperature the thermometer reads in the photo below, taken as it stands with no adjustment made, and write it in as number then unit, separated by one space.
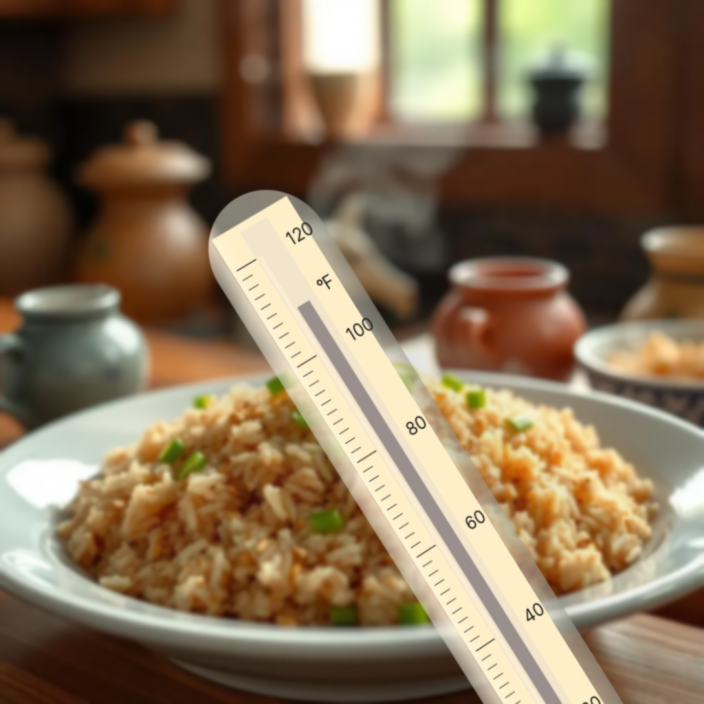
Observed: 109 °F
